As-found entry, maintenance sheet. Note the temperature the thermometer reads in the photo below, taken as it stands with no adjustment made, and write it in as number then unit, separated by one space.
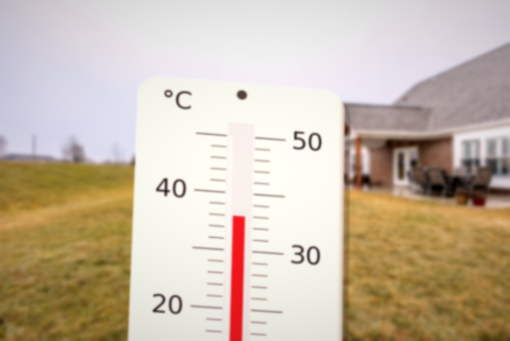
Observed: 36 °C
